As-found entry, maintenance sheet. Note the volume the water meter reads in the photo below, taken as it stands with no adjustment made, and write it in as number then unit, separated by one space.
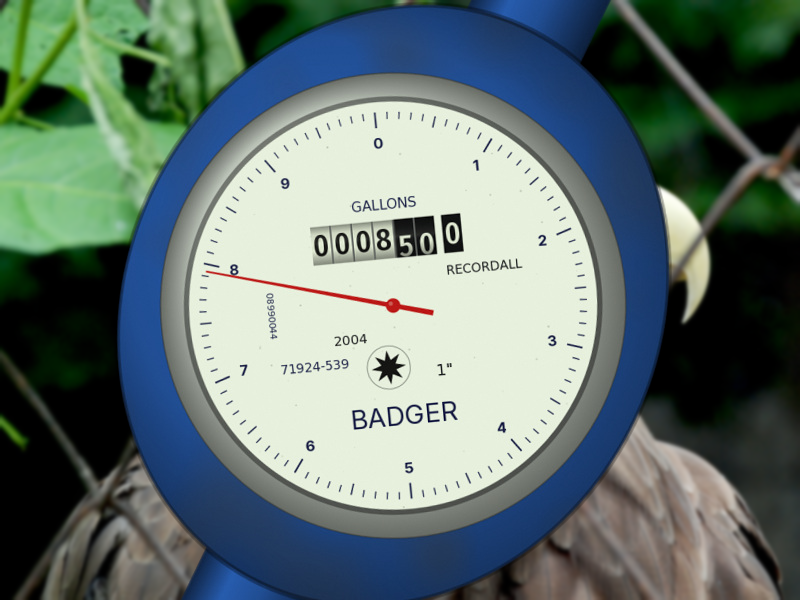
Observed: 8497.9 gal
